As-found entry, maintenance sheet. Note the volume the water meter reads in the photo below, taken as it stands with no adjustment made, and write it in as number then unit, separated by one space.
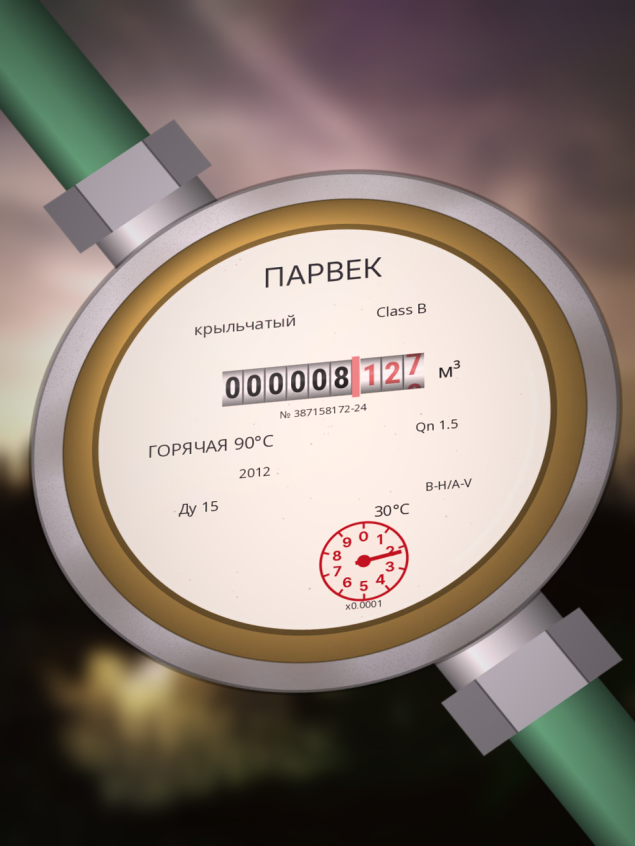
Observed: 8.1272 m³
